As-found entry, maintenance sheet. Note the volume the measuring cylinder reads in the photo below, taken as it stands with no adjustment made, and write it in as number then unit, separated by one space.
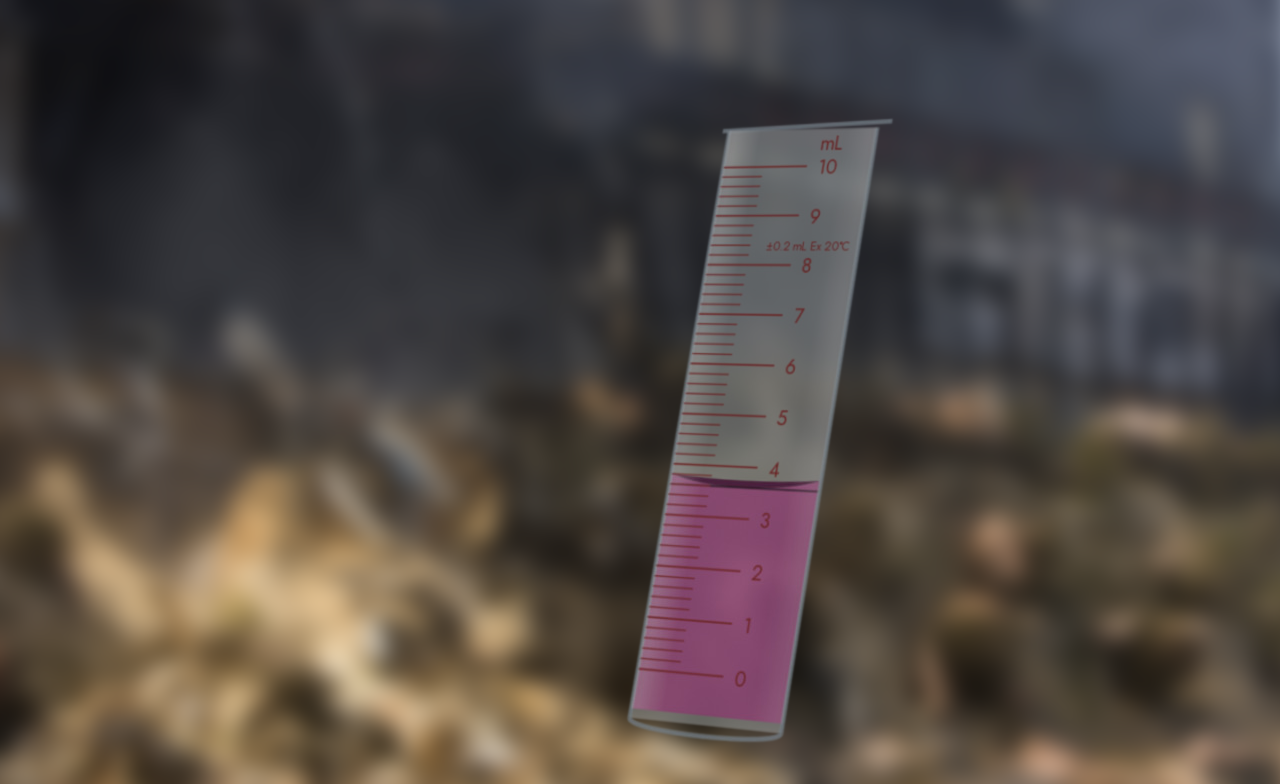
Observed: 3.6 mL
